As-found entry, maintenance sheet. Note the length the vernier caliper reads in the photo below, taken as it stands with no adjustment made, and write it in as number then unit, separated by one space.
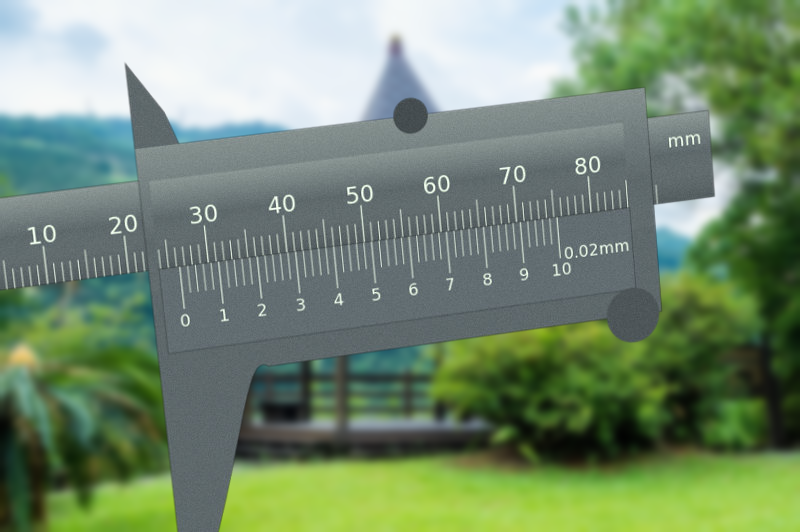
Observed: 26.4 mm
